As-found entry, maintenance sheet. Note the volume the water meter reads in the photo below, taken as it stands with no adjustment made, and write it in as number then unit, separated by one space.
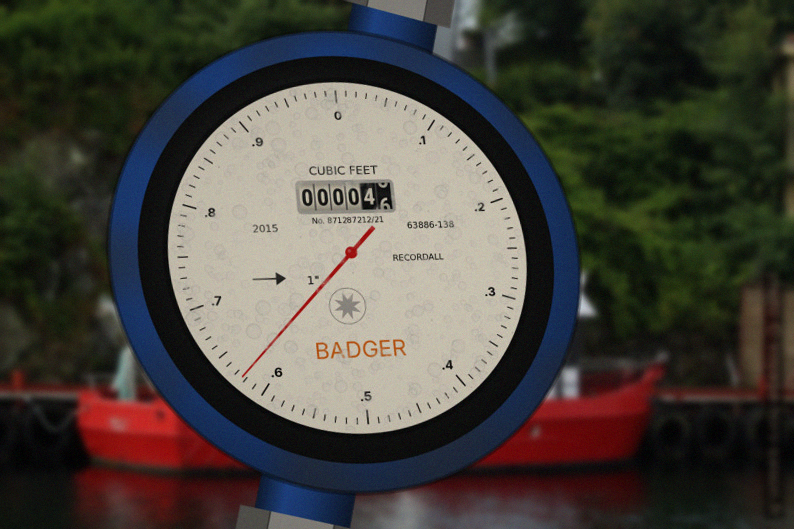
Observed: 45.62 ft³
